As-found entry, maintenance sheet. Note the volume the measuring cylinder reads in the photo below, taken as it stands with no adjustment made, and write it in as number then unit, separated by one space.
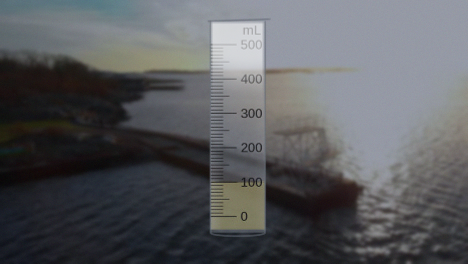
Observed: 100 mL
